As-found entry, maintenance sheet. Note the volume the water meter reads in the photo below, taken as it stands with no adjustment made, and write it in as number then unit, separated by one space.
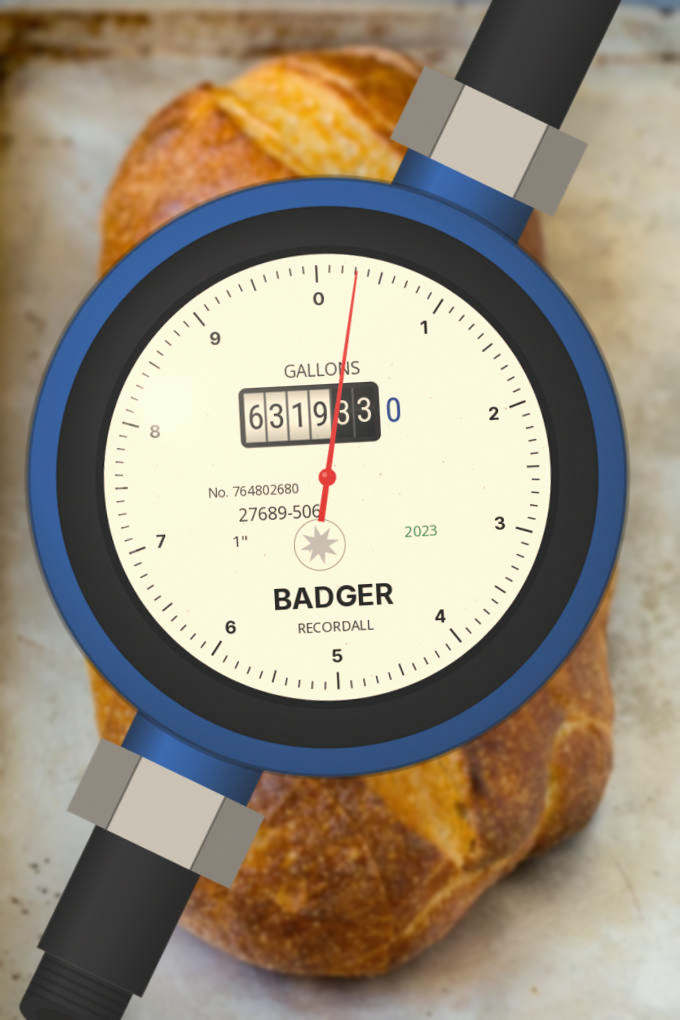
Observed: 6319330.3 gal
